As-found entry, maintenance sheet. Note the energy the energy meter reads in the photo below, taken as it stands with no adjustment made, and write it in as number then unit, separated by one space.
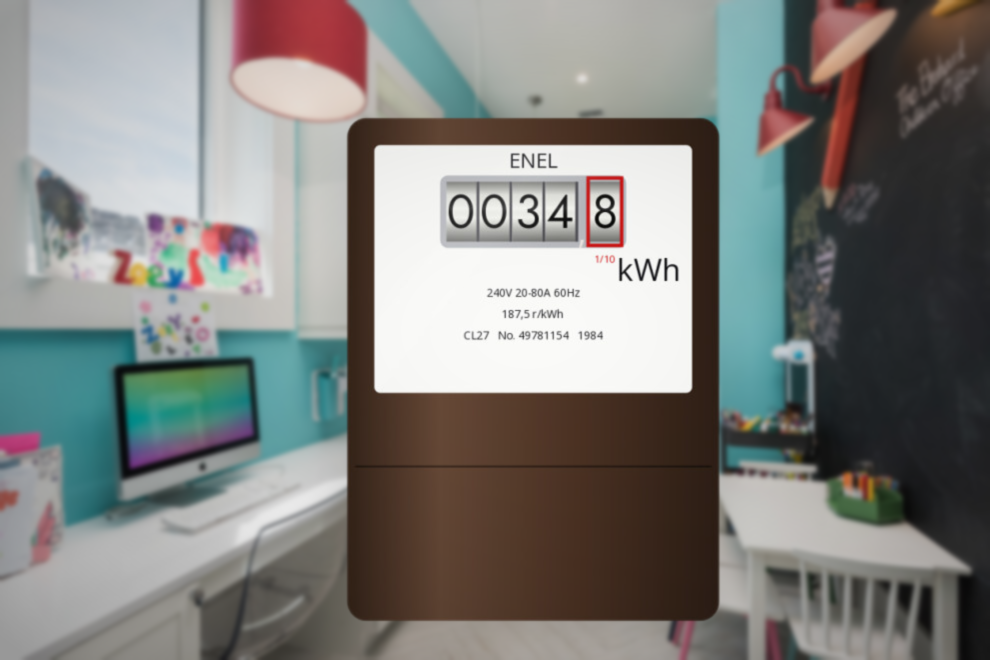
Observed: 34.8 kWh
